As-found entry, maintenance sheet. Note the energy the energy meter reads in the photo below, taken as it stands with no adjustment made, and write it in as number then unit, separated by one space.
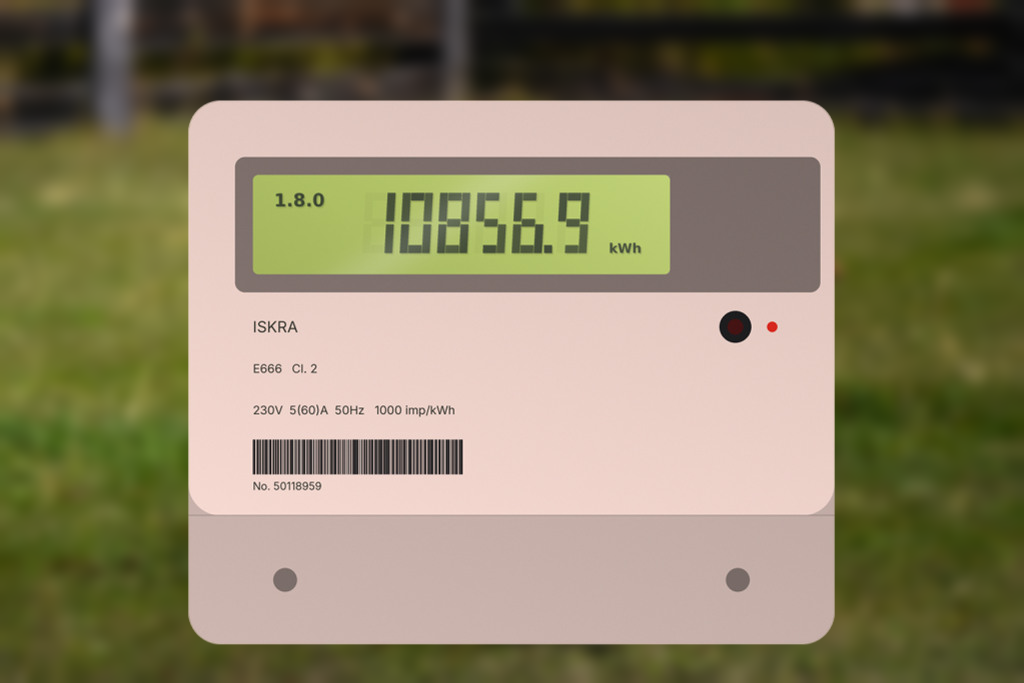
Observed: 10856.9 kWh
